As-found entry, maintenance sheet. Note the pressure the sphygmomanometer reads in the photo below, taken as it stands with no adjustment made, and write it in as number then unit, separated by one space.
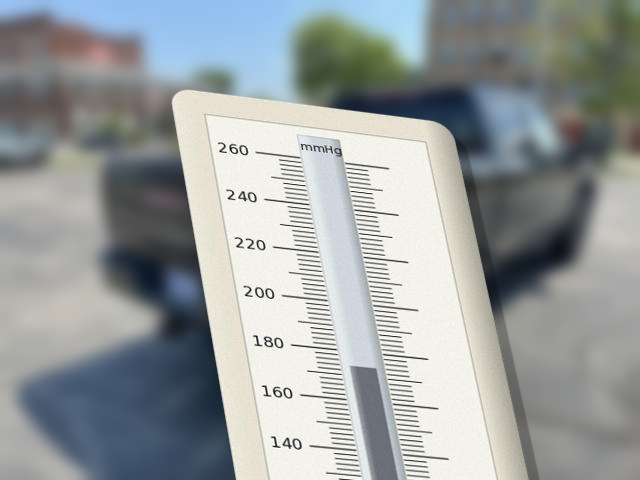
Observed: 174 mmHg
